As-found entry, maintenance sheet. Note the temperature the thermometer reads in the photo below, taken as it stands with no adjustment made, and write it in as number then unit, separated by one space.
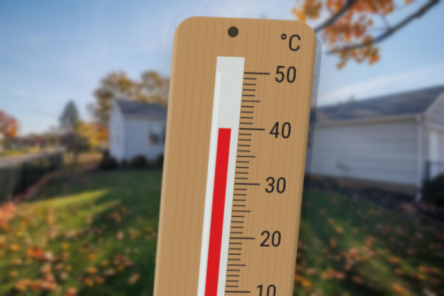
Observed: 40 °C
